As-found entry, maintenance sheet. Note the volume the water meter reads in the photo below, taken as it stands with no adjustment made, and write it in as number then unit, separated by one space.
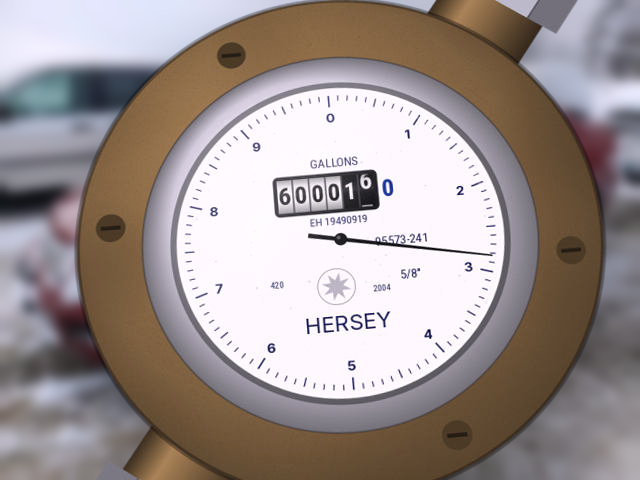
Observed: 6000162.8 gal
